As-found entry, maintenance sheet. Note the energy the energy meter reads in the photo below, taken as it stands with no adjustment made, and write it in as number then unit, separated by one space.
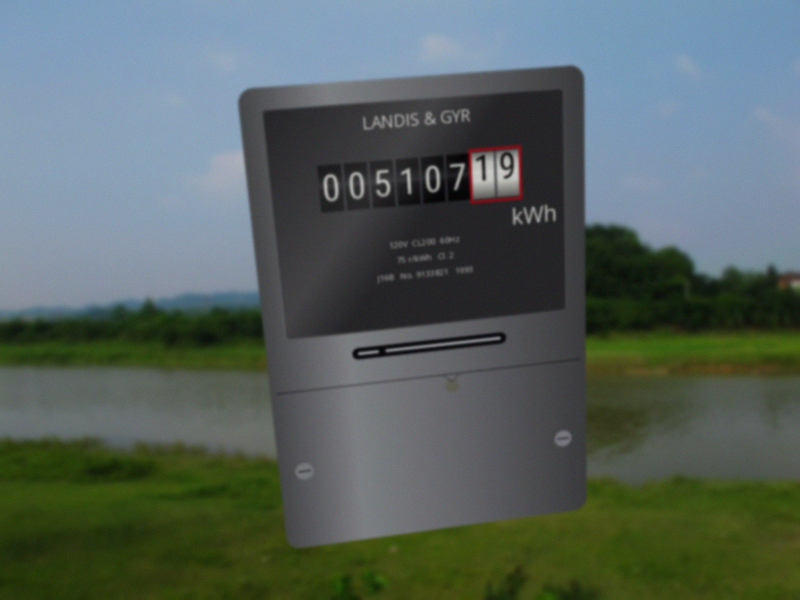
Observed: 5107.19 kWh
